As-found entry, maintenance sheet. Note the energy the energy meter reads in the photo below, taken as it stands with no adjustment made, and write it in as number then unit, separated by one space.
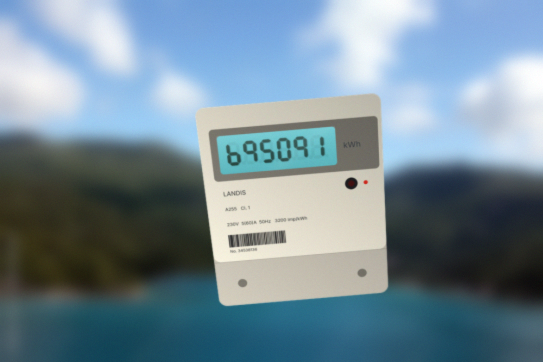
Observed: 695091 kWh
